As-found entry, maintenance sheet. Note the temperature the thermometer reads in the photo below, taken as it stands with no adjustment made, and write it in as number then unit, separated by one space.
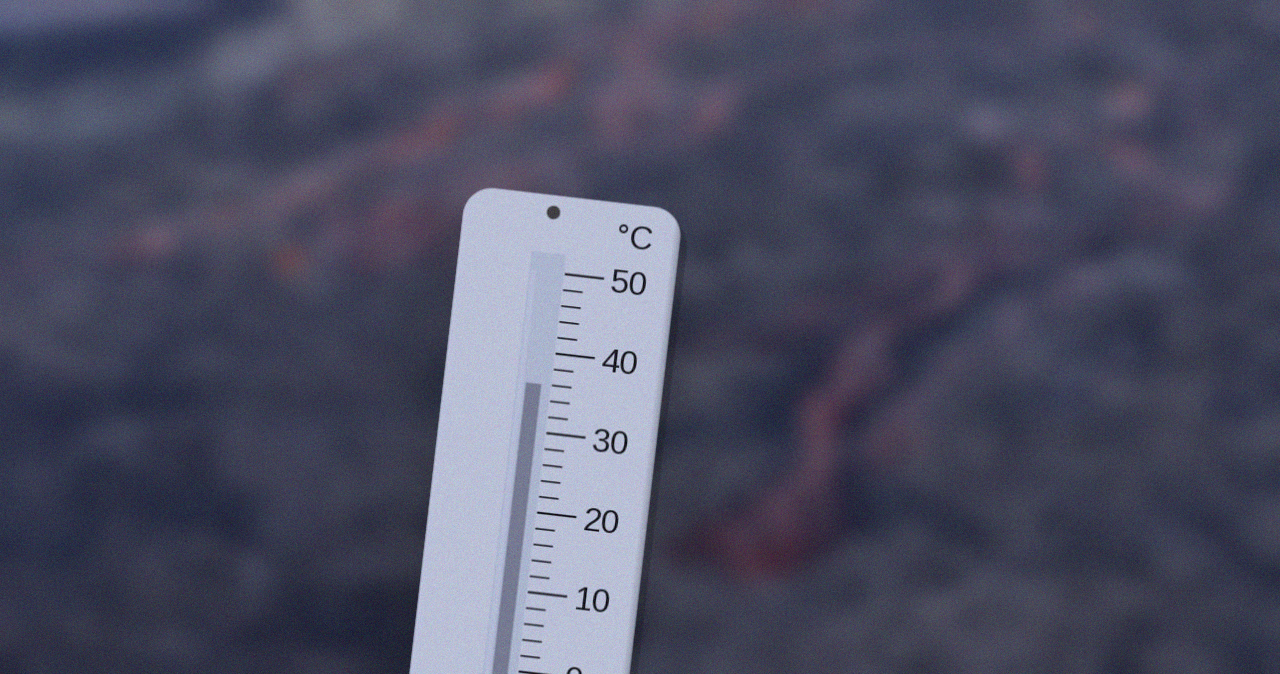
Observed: 36 °C
